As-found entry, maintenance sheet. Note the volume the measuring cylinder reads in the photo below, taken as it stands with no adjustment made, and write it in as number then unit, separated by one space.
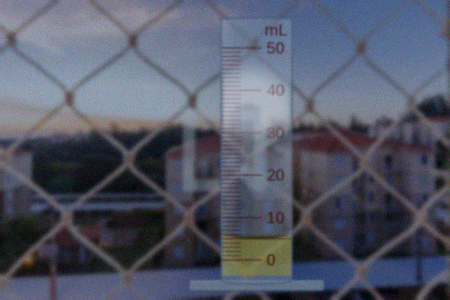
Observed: 5 mL
